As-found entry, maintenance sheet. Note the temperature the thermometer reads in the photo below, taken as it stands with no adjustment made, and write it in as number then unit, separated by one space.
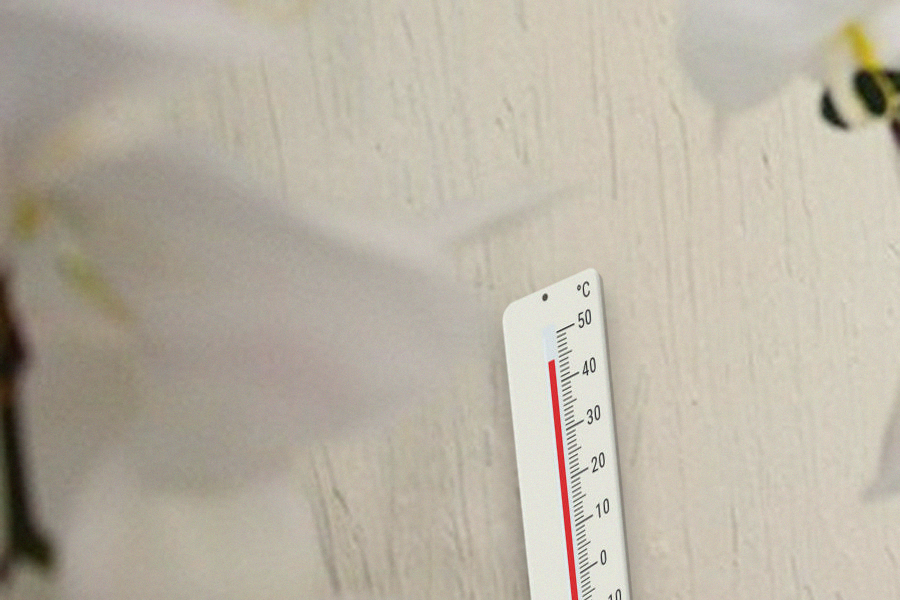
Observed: 45 °C
